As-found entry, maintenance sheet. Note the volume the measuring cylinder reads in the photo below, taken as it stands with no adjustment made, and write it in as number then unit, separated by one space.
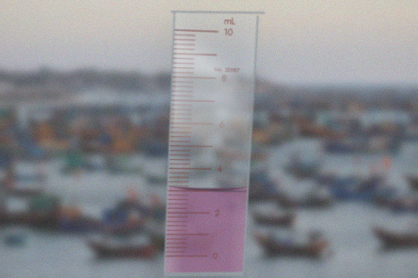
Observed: 3 mL
